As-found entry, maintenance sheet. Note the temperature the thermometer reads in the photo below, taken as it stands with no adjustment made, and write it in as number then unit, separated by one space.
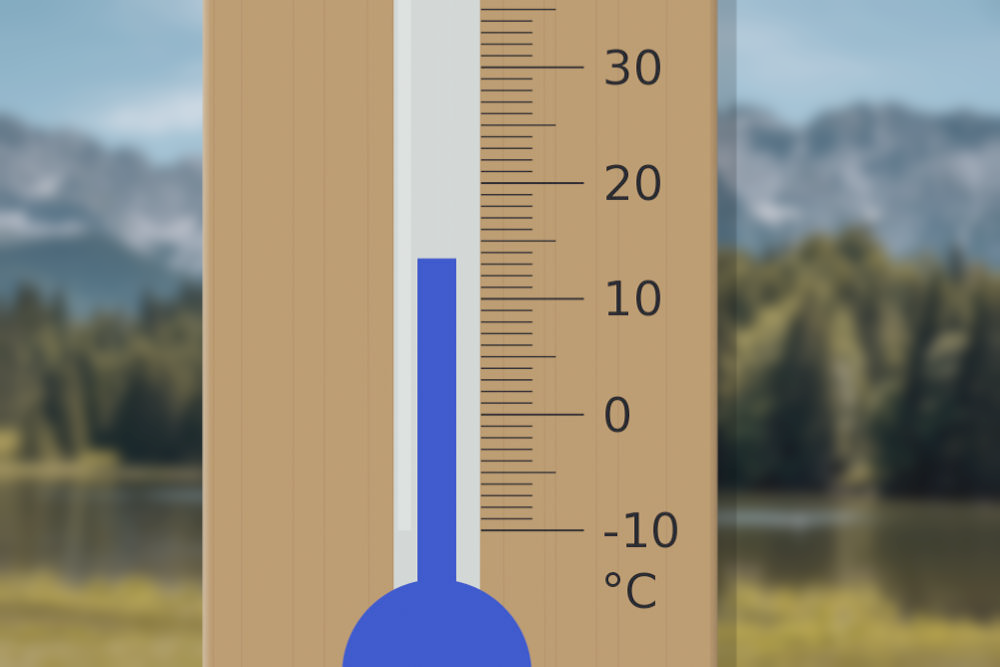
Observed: 13.5 °C
